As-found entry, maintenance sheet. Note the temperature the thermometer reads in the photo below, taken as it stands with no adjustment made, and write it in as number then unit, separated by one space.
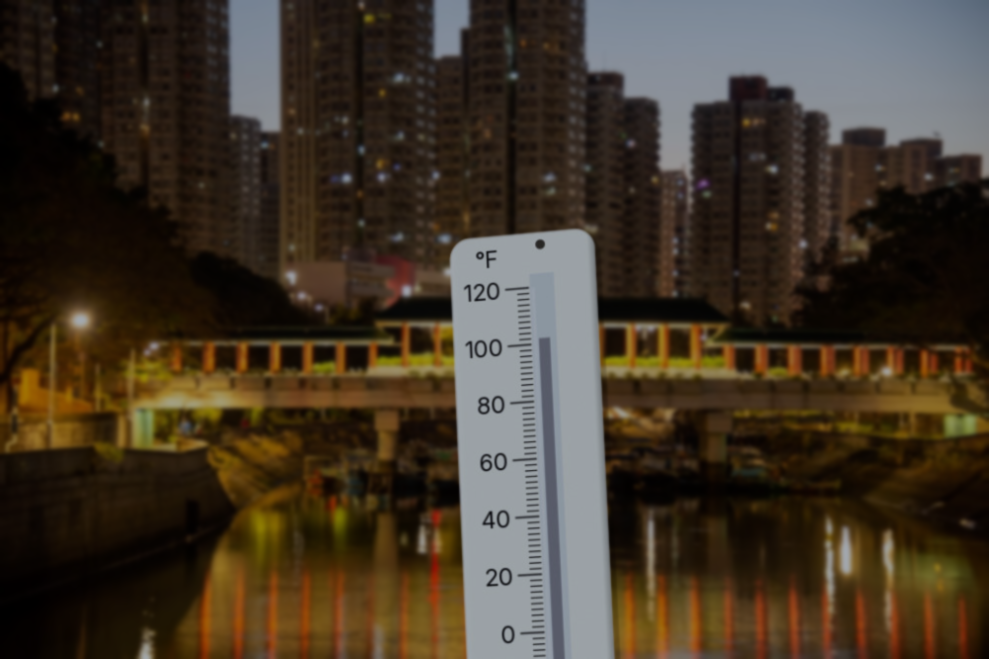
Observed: 102 °F
